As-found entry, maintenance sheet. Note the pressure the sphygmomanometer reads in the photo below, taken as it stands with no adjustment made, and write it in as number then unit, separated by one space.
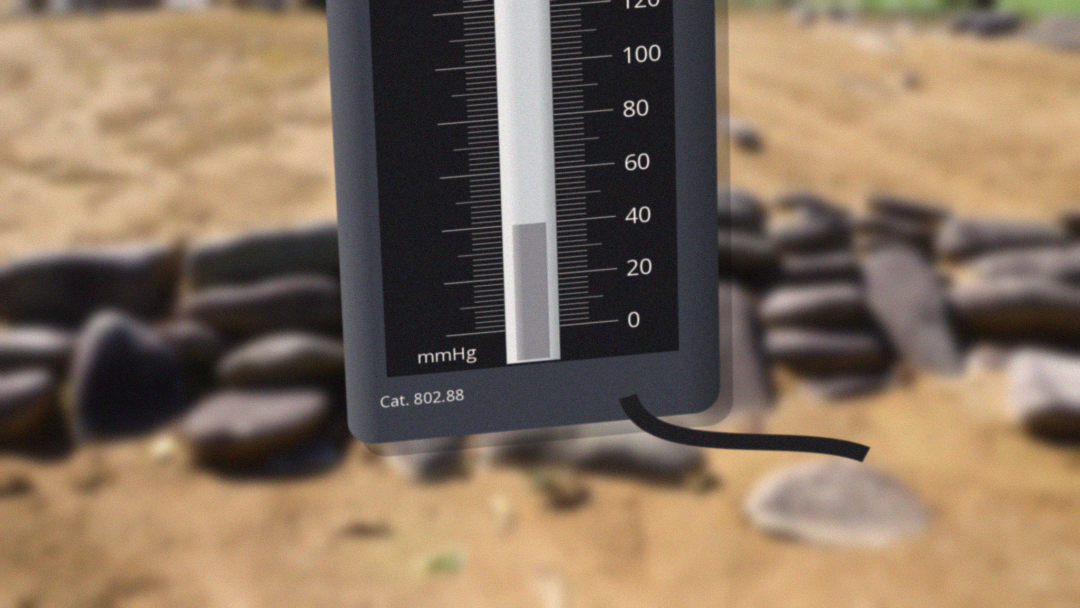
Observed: 40 mmHg
